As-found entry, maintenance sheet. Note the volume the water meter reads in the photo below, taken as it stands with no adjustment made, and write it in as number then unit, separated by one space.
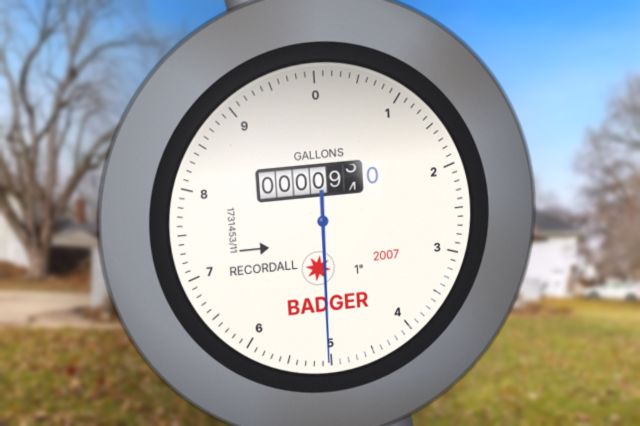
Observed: 935.0 gal
